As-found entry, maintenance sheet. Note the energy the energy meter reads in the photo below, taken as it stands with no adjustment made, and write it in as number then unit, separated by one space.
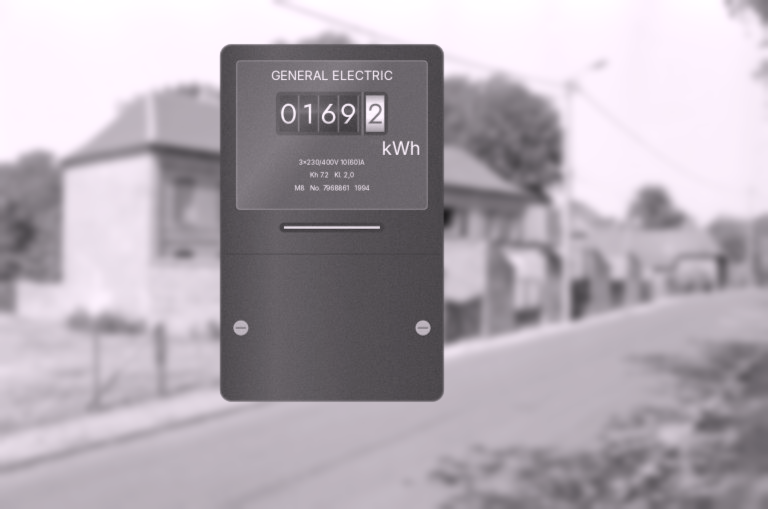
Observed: 169.2 kWh
